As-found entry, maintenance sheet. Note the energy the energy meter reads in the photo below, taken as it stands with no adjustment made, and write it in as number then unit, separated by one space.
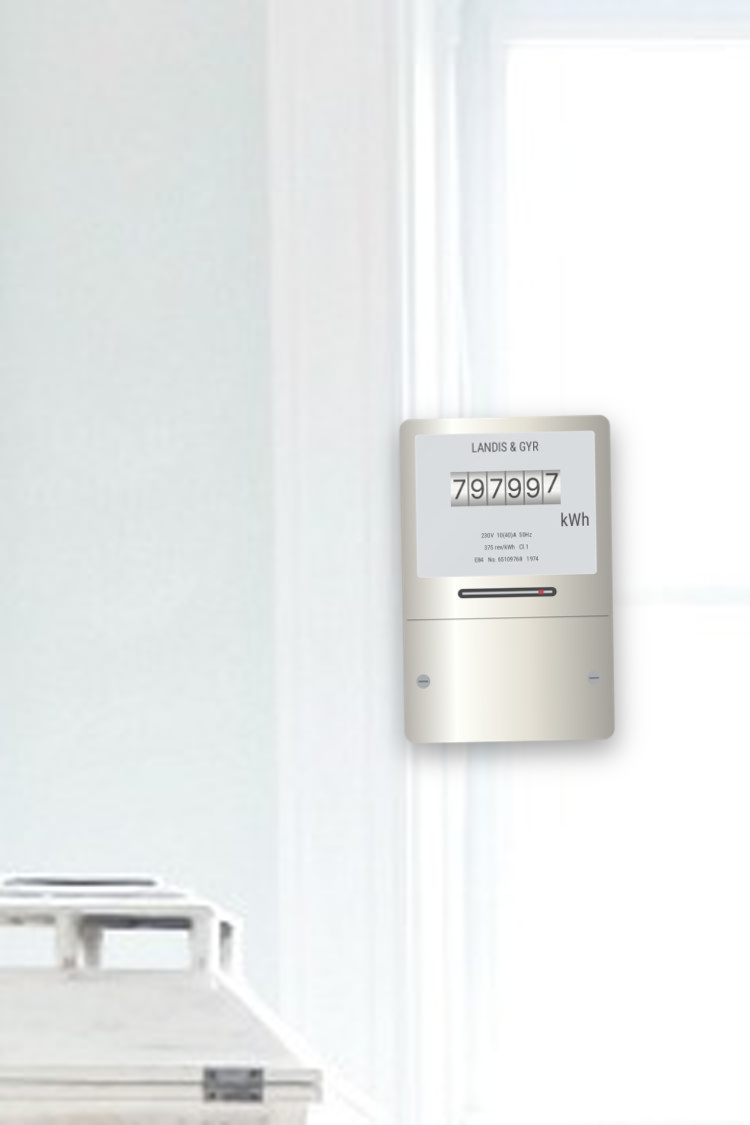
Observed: 797997 kWh
